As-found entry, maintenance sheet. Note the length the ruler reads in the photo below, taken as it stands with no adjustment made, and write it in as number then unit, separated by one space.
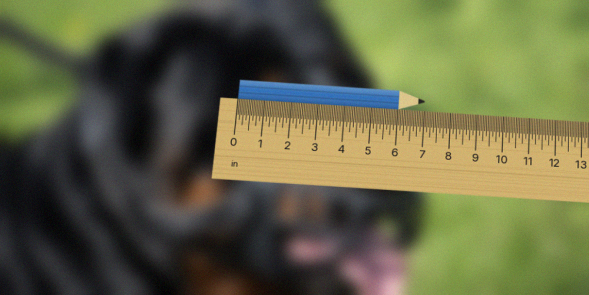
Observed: 7 in
